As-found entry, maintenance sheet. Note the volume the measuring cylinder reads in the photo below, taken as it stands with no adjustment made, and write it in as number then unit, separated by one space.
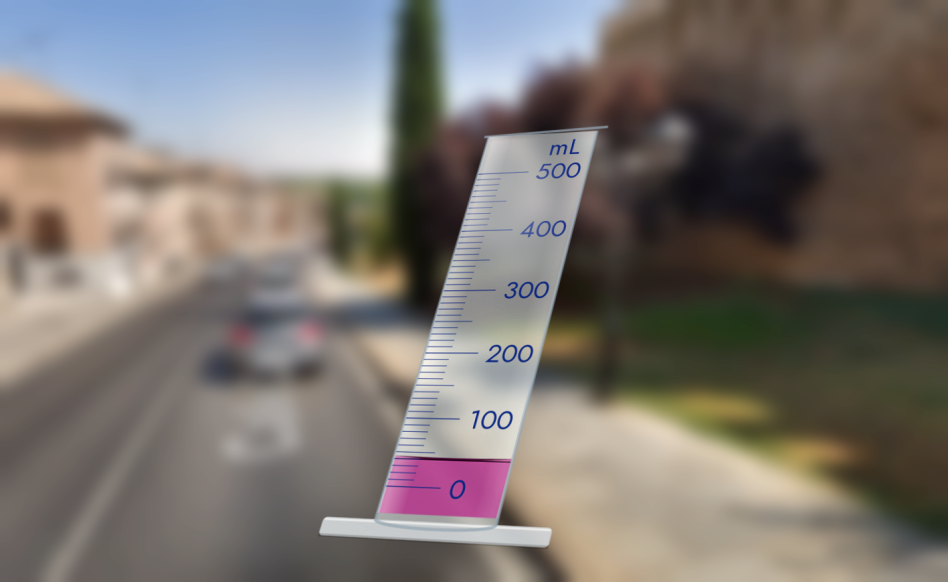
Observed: 40 mL
